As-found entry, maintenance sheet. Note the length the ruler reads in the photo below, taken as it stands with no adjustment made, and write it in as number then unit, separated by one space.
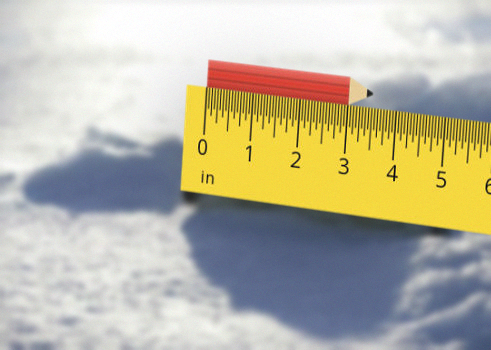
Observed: 3.5 in
